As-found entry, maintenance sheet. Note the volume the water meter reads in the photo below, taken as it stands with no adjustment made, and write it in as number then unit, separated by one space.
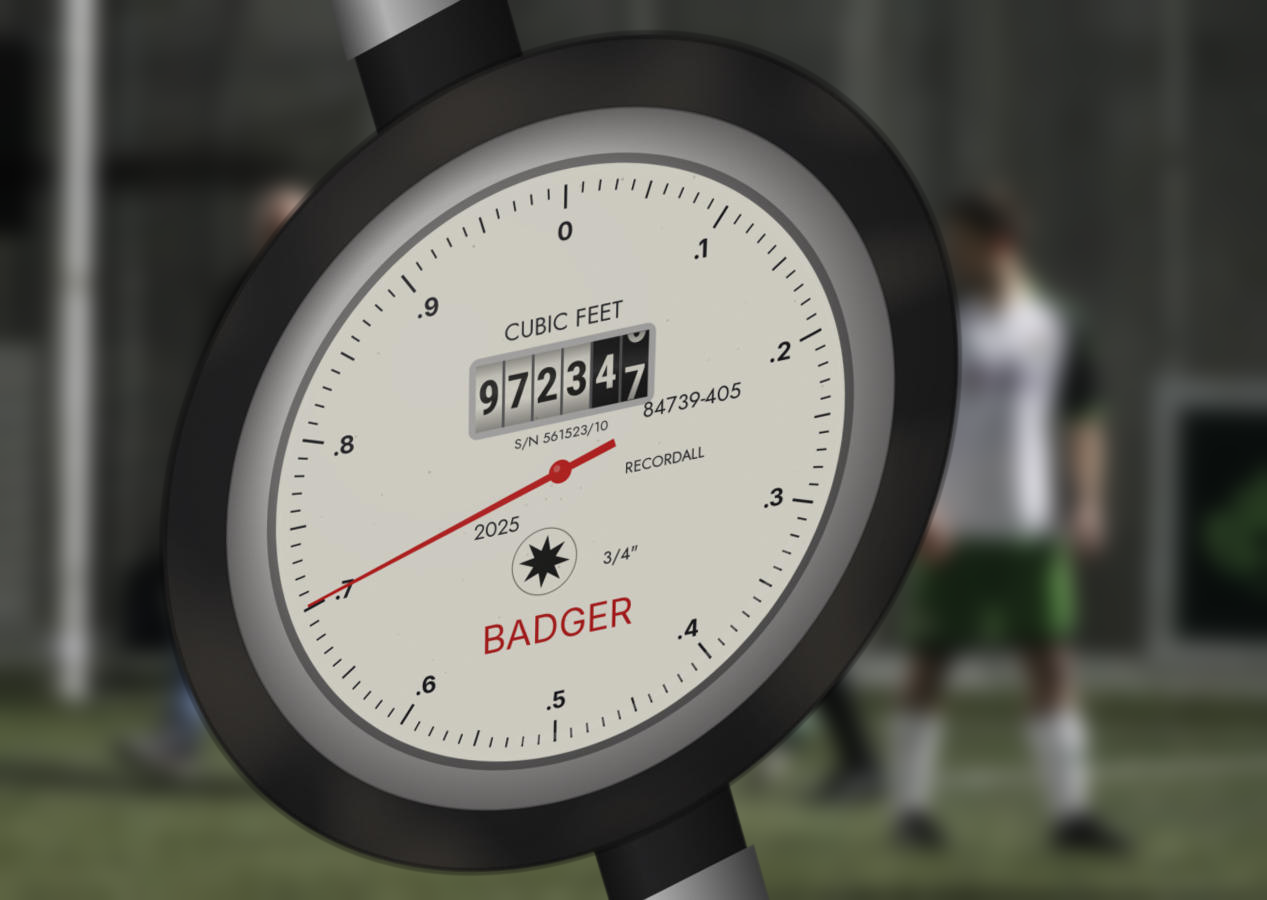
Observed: 972346.70 ft³
